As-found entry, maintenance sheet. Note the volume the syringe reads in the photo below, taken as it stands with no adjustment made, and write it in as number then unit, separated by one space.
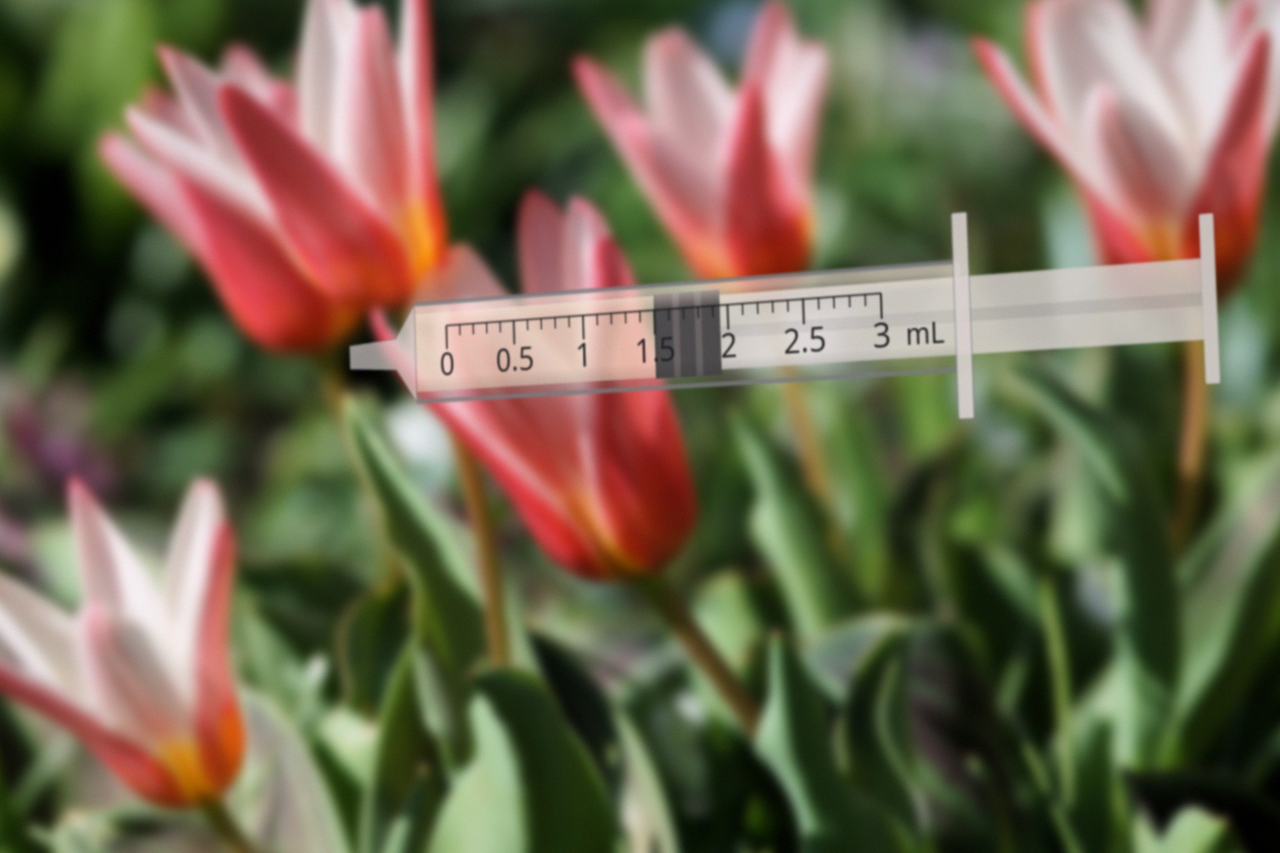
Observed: 1.5 mL
